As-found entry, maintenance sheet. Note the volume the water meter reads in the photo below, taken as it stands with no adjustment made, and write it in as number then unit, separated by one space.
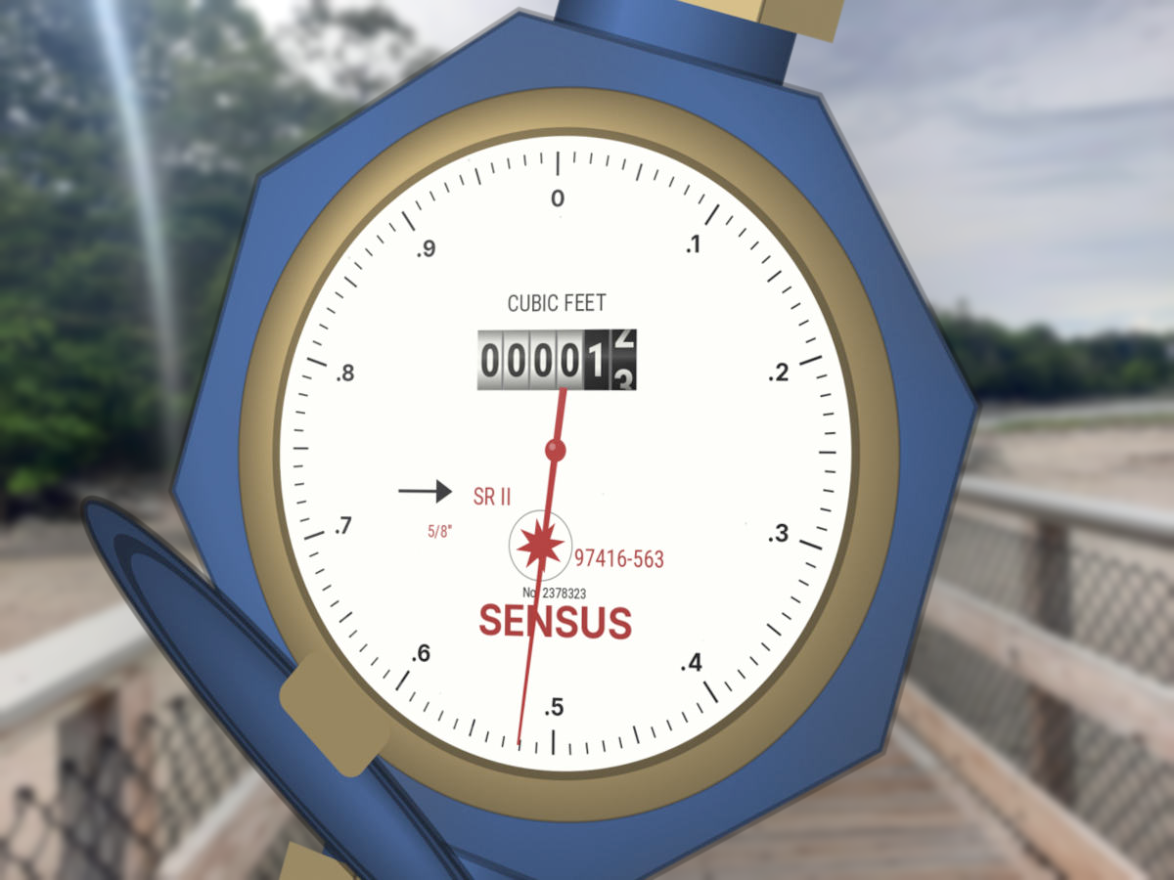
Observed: 12.52 ft³
